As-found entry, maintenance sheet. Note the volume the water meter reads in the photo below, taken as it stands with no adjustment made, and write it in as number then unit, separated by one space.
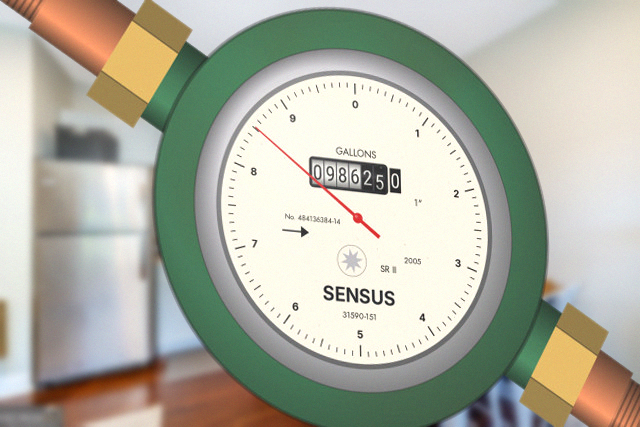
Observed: 986248.5 gal
